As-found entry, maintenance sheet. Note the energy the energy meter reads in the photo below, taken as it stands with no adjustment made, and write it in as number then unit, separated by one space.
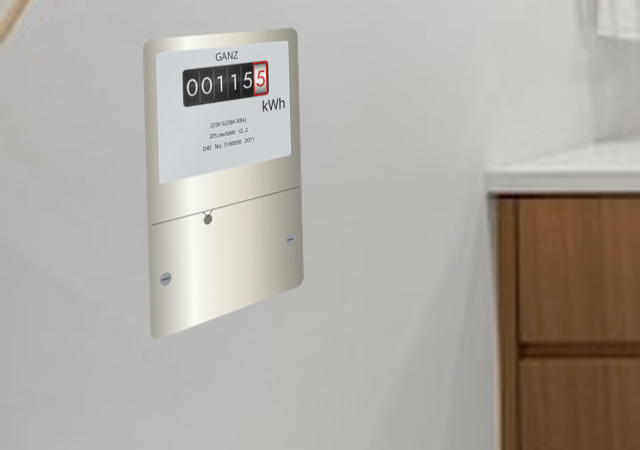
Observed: 115.5 kWh
